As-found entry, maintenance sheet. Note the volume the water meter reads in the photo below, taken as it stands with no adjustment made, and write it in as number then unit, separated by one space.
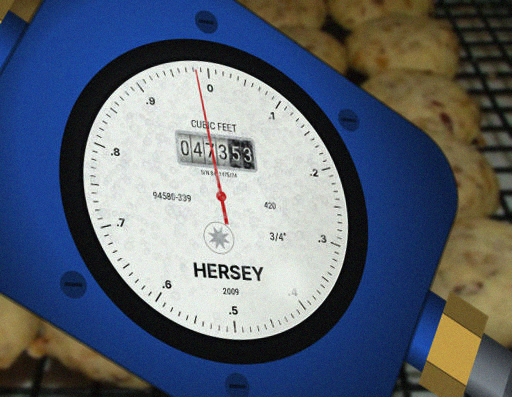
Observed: 47352.98 ft³
